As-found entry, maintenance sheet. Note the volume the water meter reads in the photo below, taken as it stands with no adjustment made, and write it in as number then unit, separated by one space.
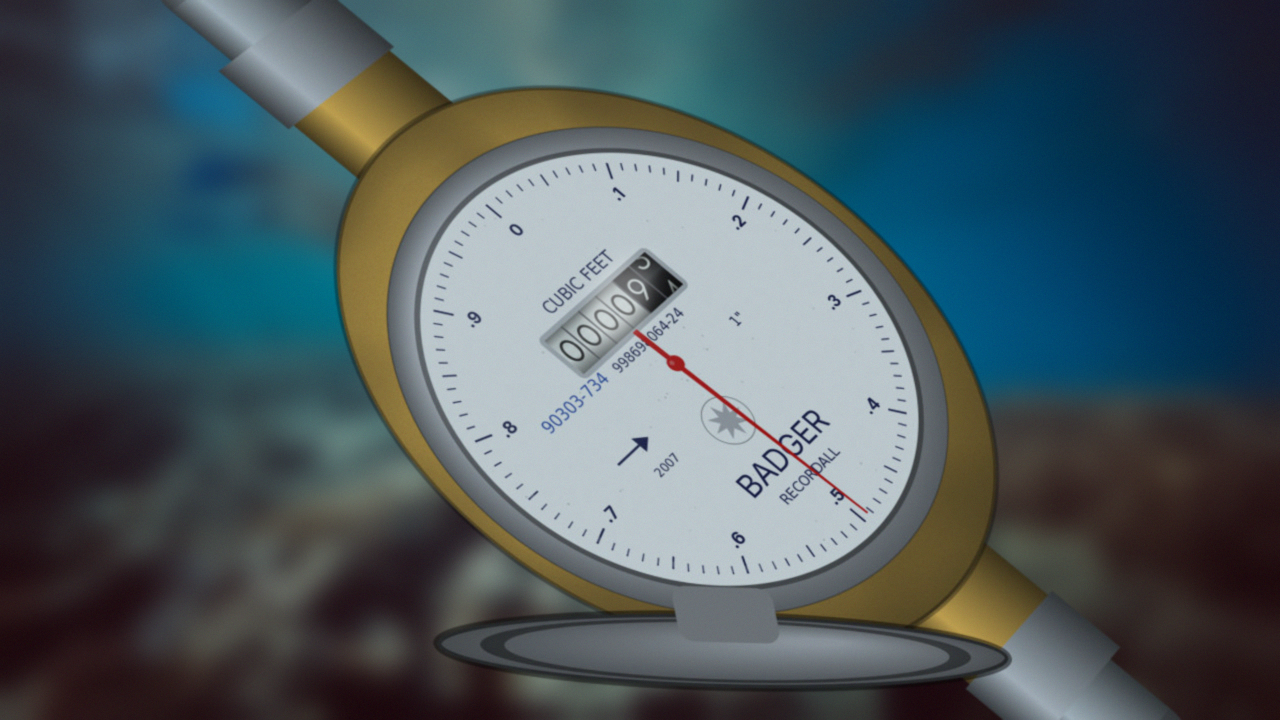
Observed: 93.49 ft³
